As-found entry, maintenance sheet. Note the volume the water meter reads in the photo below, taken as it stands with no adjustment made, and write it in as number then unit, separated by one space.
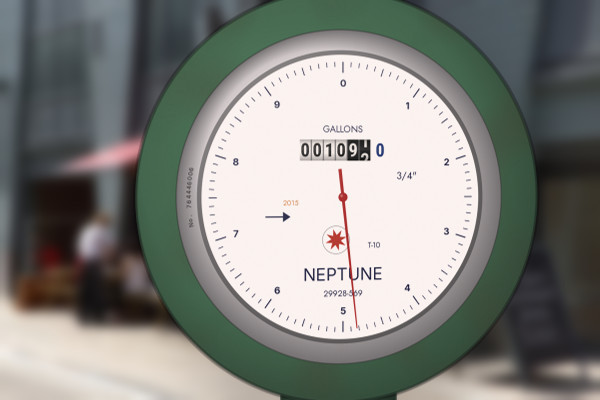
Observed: 10914.8 gal
